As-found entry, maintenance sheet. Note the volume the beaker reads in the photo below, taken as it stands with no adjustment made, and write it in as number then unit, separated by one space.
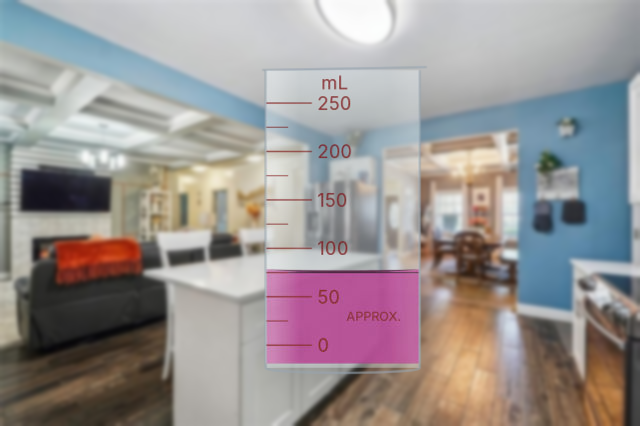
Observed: 75 mL
